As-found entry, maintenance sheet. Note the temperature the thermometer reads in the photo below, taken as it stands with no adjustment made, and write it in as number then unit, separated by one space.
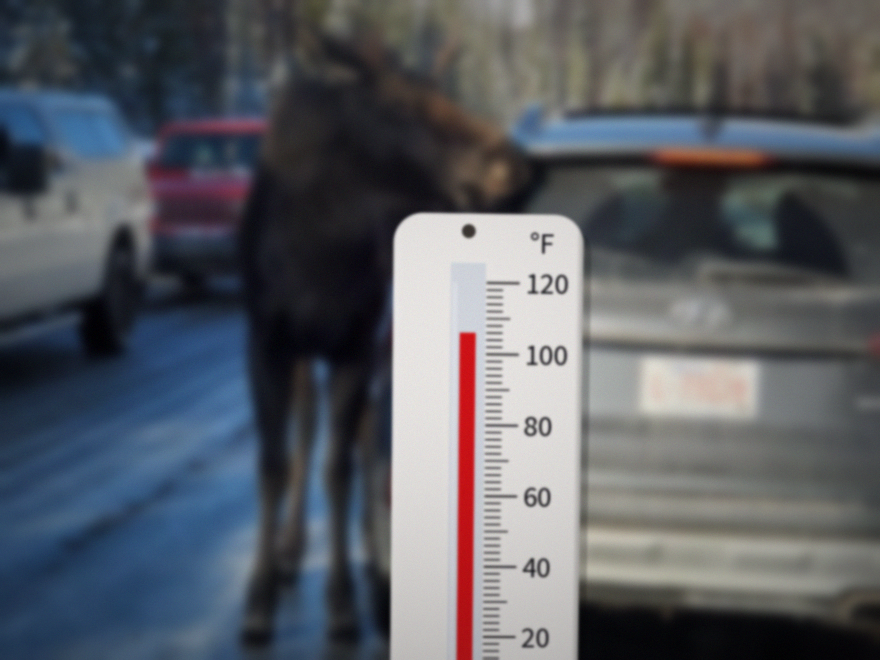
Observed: 106 °F
